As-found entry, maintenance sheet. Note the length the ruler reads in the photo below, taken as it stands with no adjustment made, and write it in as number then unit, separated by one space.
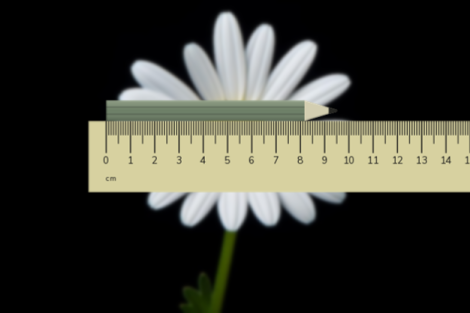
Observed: 9.5 cm
